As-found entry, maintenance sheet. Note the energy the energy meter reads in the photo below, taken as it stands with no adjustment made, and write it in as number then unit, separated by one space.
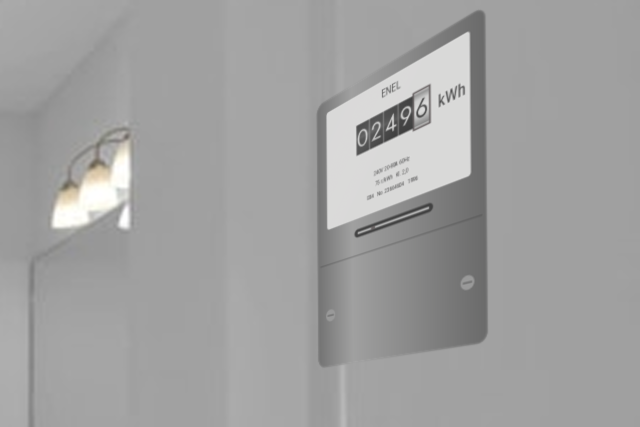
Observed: 249.6 kWh
